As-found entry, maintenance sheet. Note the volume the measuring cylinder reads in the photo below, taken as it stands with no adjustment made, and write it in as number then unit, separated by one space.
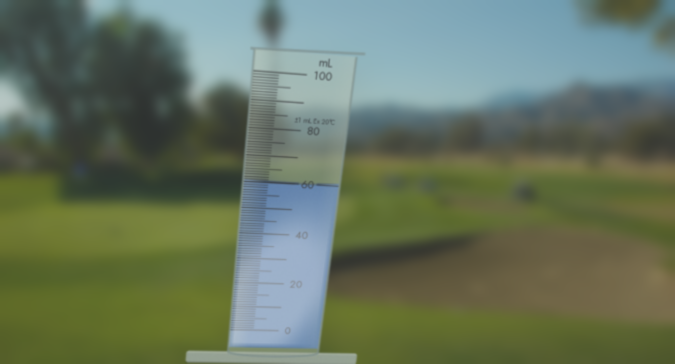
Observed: 60 mL
